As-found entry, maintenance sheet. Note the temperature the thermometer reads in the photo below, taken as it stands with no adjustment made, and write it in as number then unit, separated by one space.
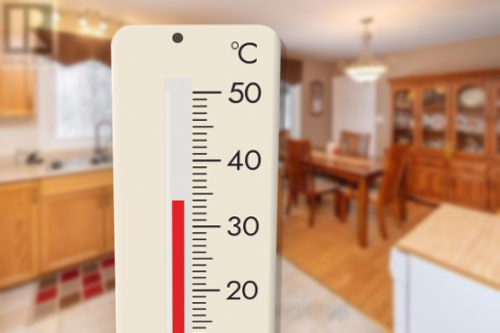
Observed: 34 °C
